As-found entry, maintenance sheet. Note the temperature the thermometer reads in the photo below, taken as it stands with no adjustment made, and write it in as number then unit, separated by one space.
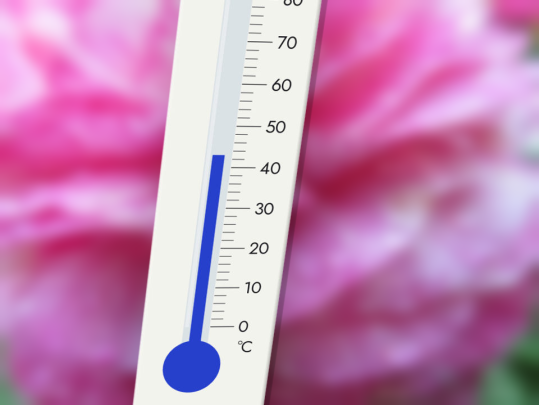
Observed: 43 °C
